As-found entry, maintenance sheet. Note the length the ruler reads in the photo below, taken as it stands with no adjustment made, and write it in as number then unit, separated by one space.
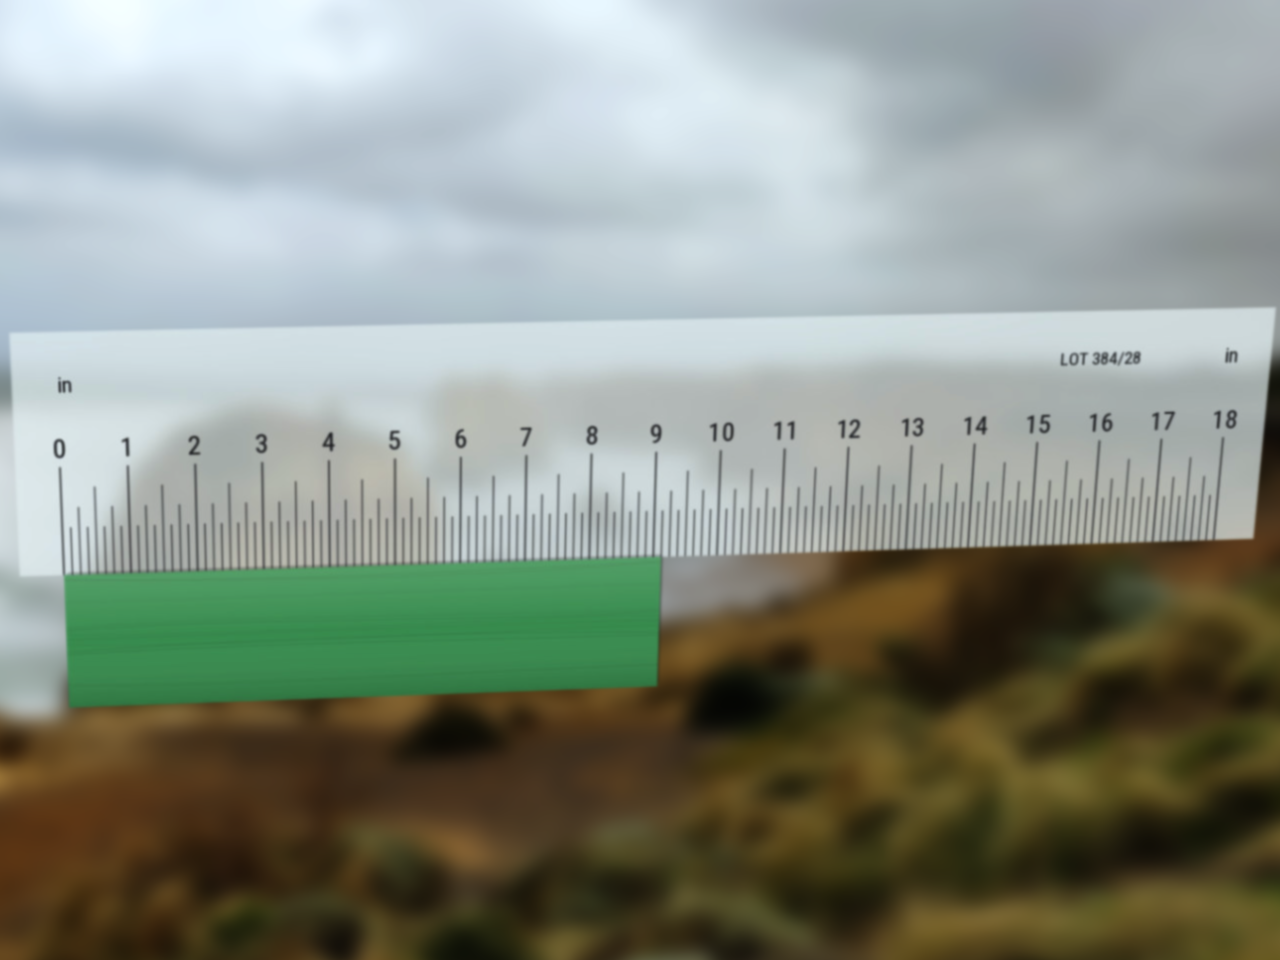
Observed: 9.125 in
